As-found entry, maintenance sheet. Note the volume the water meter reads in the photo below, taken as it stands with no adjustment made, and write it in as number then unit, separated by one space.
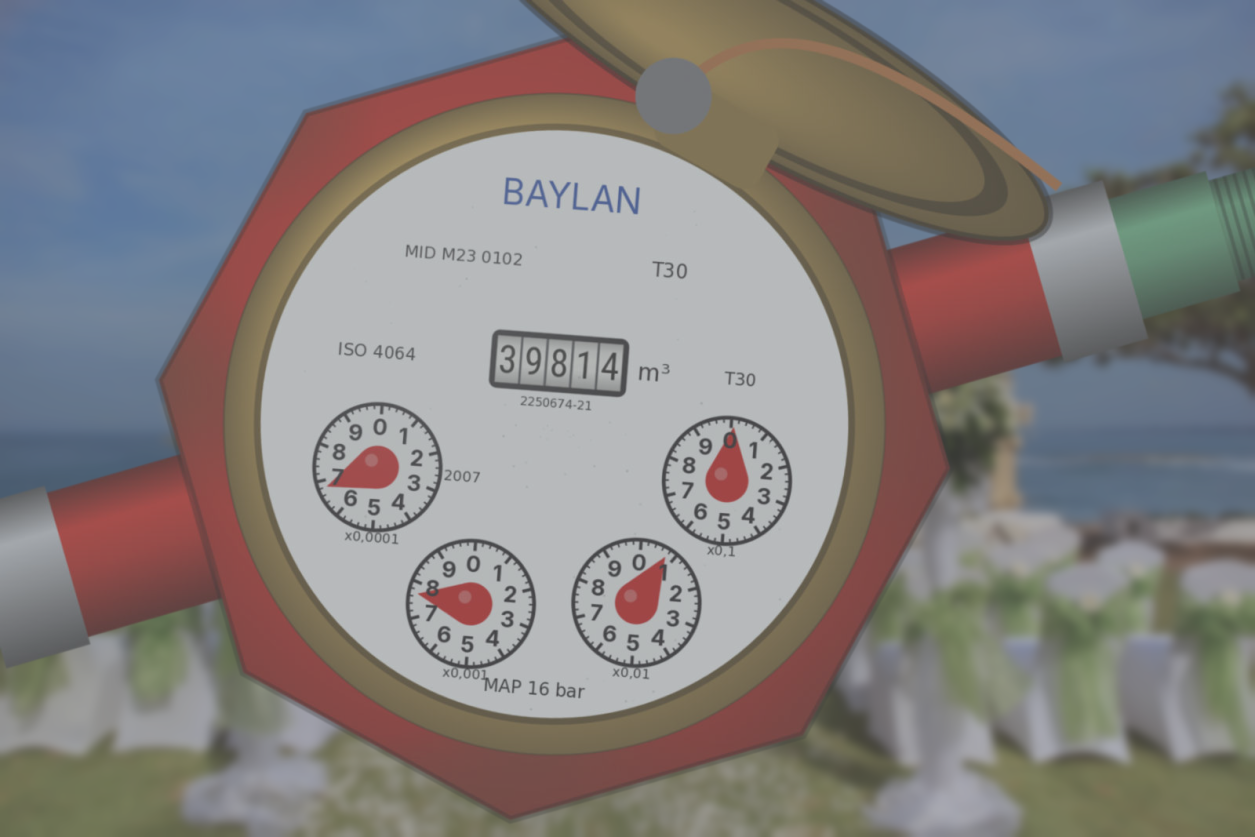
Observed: 39814.0076 m³
